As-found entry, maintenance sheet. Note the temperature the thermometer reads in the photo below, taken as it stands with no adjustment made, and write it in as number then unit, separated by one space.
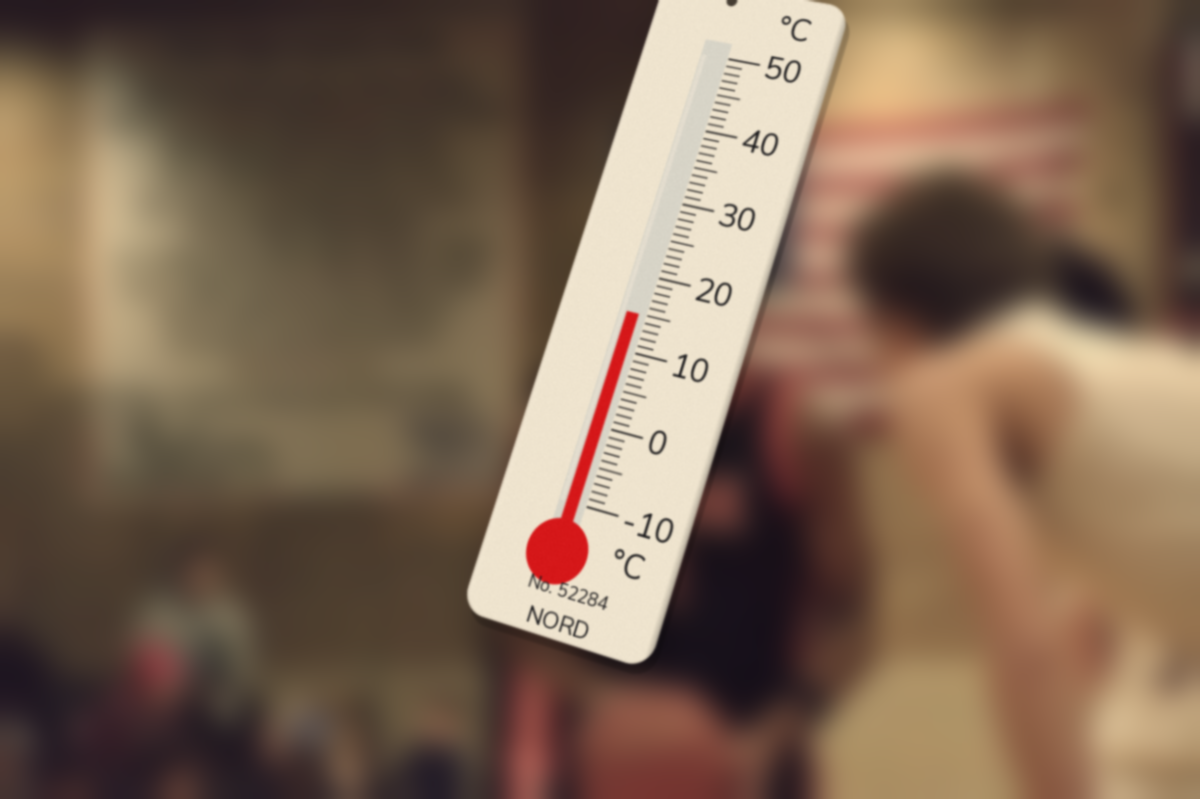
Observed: 15 °C
